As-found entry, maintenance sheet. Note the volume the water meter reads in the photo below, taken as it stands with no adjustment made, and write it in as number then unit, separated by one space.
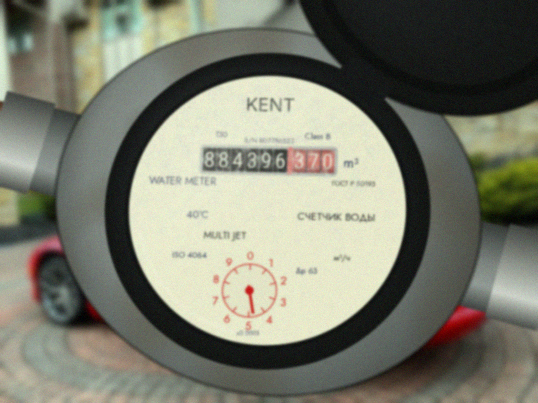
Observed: 884396.3704 m³
